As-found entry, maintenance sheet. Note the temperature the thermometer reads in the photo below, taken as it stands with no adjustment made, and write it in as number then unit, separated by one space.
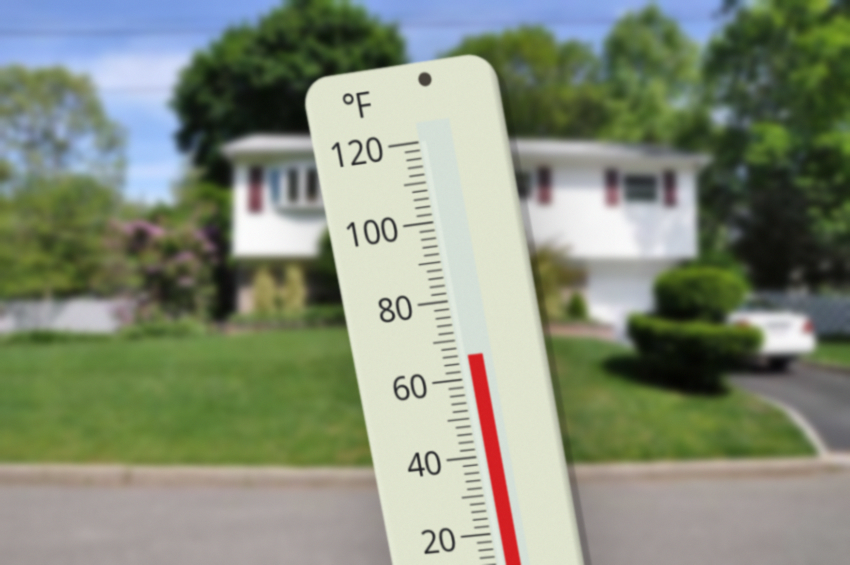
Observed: 66 °F
